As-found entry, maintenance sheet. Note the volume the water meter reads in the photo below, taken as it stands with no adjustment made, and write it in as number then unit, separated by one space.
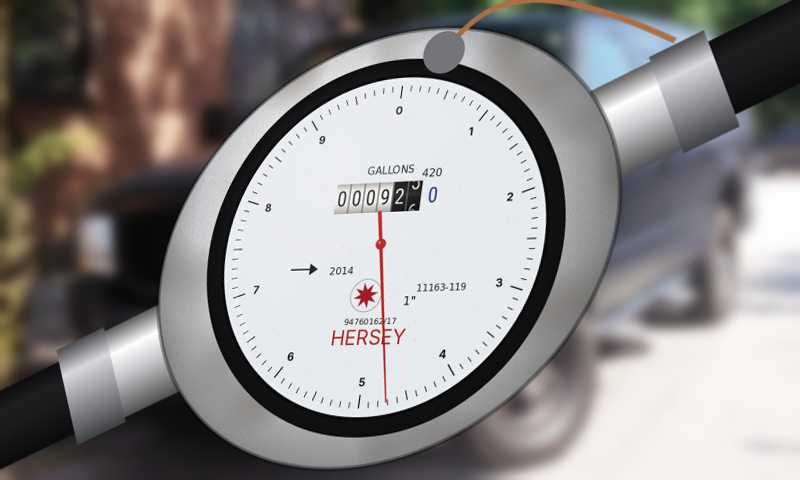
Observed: 9254.7 gal
